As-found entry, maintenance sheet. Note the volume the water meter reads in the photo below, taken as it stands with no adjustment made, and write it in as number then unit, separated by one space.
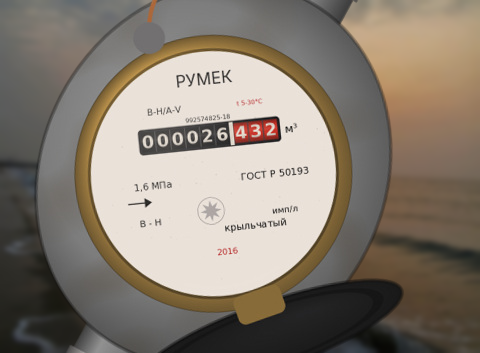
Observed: 26.432 m³
